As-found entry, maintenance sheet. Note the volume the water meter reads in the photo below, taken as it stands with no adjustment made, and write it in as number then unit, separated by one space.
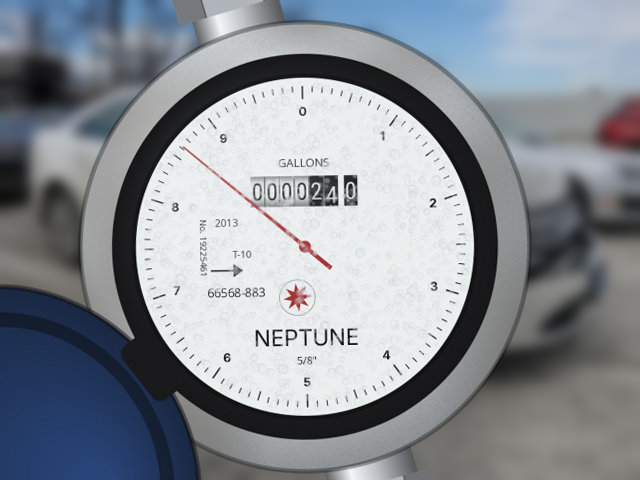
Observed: 238.6 gal
